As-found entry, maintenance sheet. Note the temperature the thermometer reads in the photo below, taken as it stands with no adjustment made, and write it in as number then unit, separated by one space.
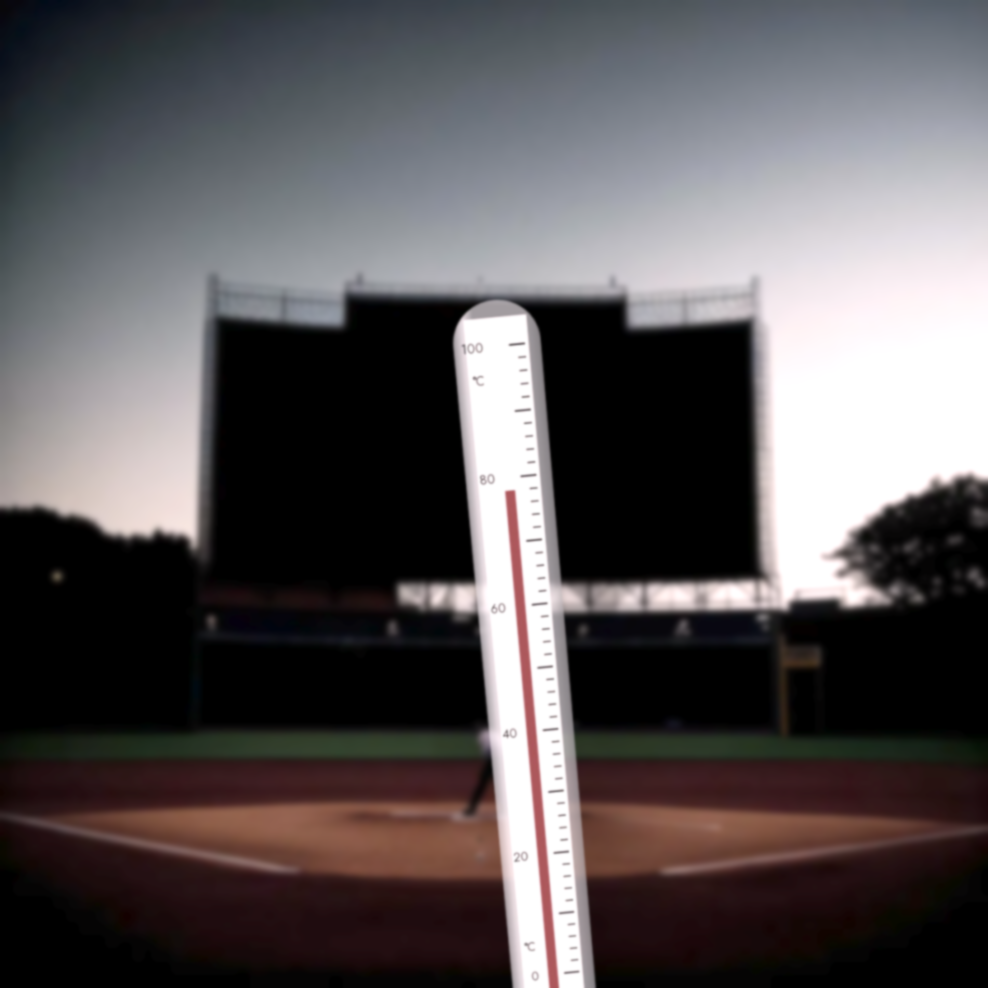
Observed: 78 °C
